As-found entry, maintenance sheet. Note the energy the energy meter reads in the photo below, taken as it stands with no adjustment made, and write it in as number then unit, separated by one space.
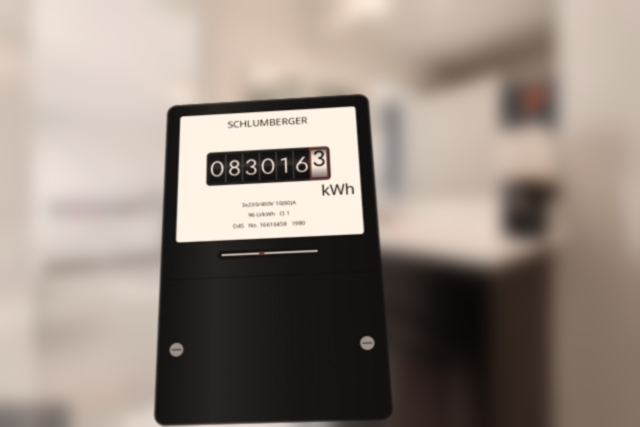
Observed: 83016.3 kWh
